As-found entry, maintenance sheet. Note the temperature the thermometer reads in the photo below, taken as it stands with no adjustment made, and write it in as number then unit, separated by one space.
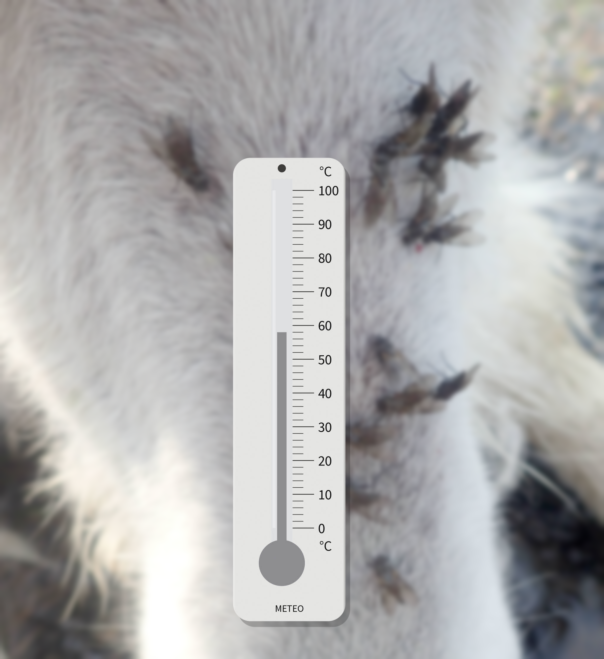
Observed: 58 °C
